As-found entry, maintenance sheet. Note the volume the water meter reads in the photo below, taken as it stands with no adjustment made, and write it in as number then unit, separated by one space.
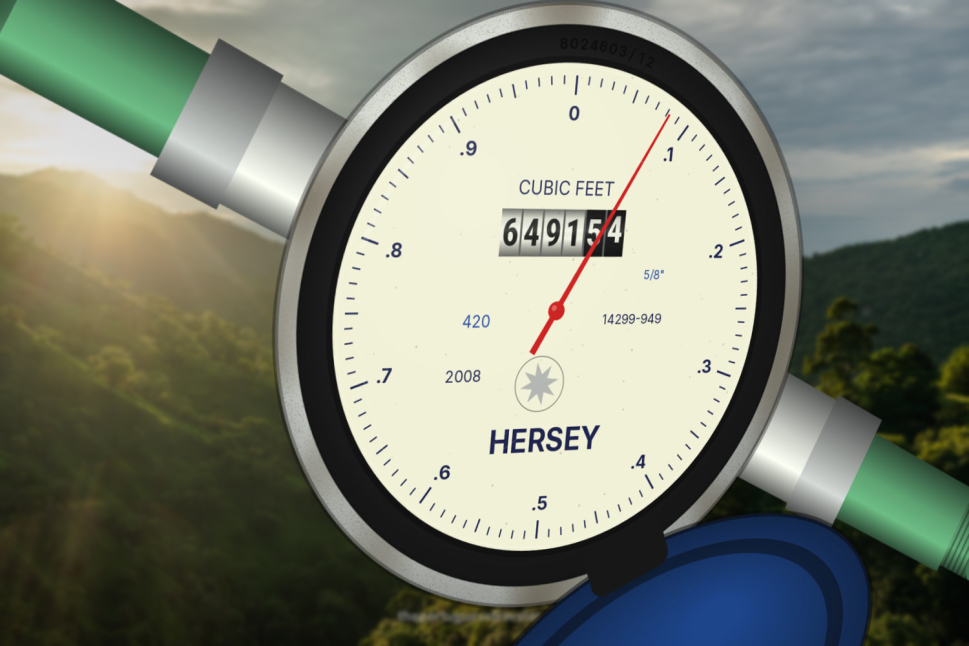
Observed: 649154.08 ft³
